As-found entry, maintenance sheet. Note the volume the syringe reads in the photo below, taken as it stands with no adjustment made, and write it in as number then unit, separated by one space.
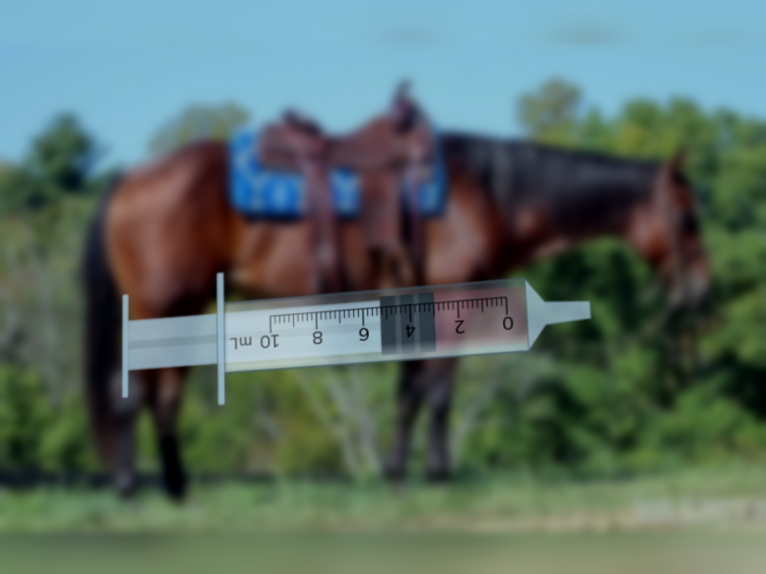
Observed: 3 mL
